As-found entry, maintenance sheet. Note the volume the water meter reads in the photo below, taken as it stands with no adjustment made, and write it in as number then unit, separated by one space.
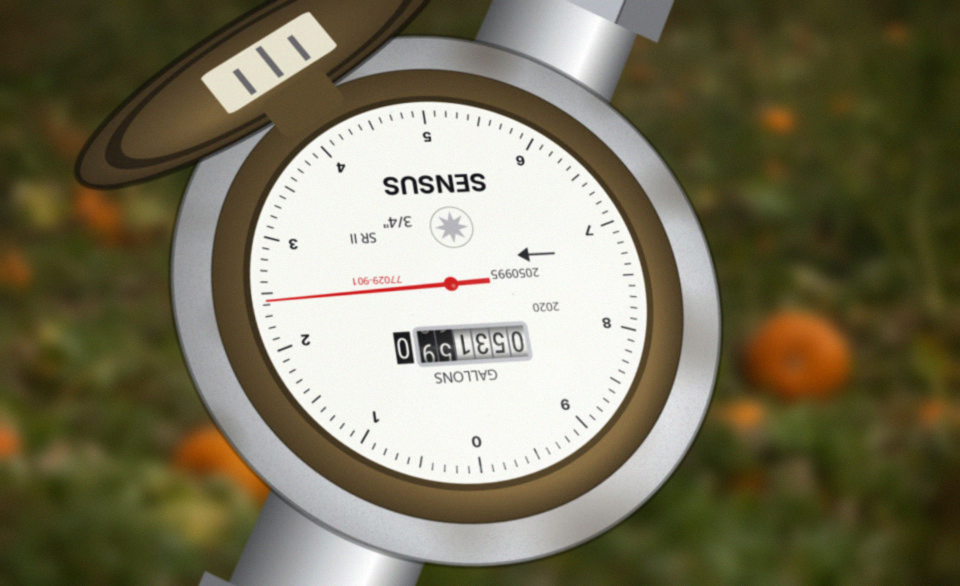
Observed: 531592.4 gal
